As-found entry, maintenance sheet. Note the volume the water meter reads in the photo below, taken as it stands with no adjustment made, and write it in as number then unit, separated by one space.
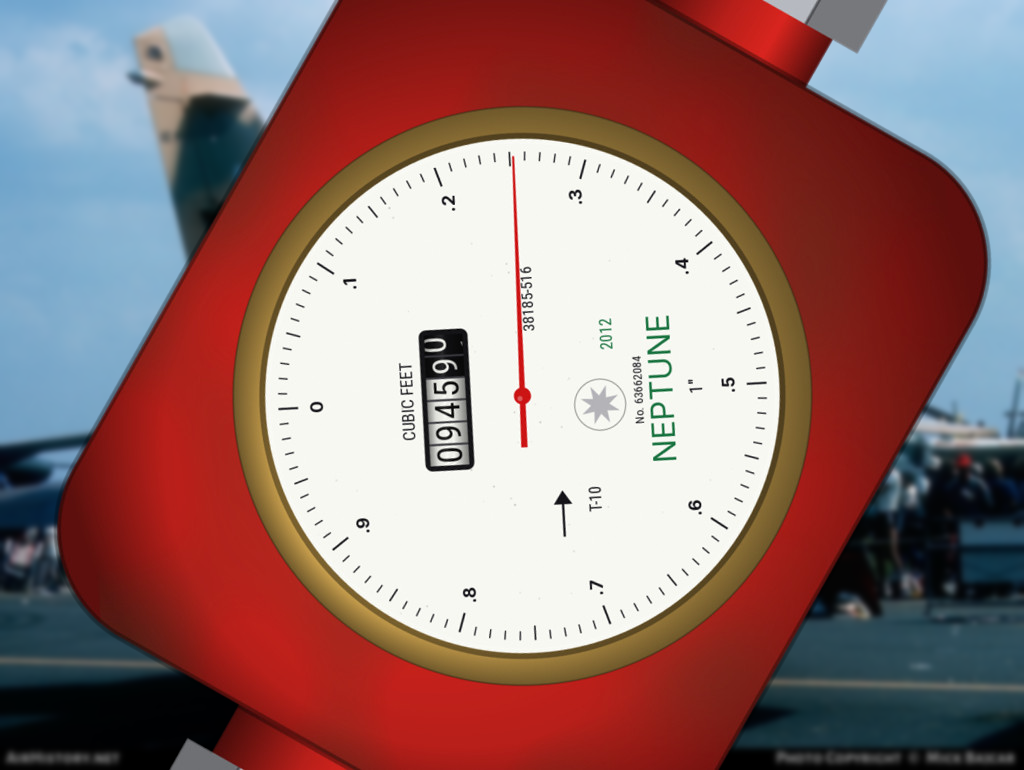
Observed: 94590.25 ft³
